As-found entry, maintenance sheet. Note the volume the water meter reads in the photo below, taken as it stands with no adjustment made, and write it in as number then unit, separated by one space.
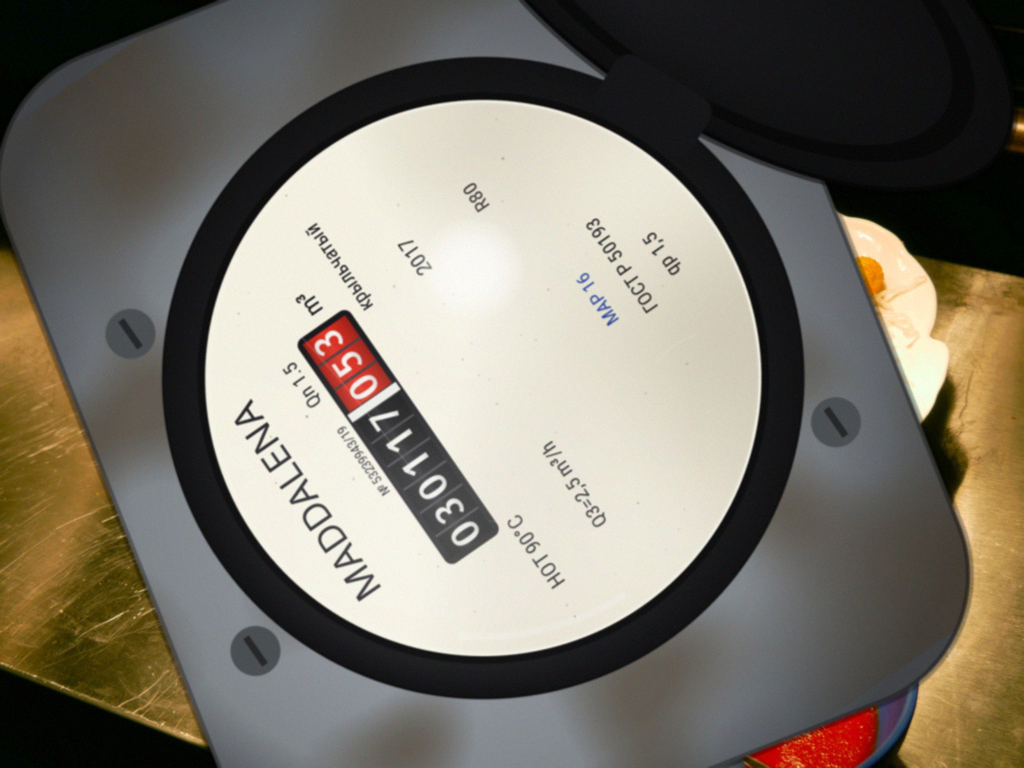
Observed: 30117.053 m³
